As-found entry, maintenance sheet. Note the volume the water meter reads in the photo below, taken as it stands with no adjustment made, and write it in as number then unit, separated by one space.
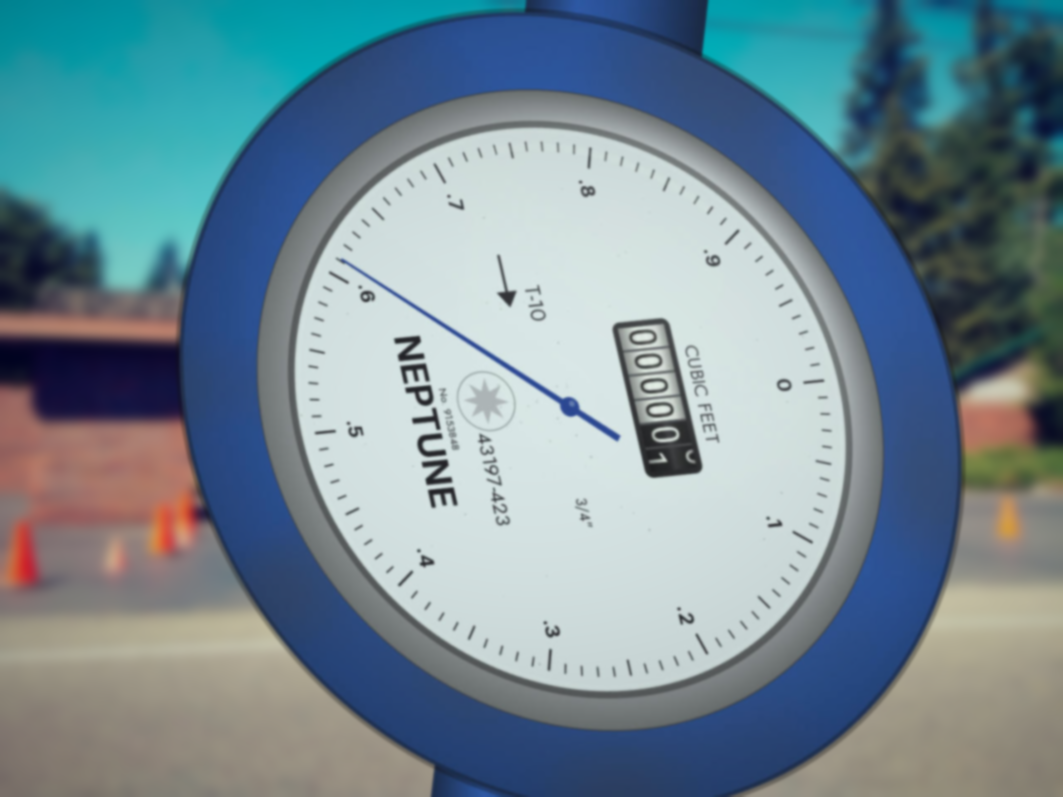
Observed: 0.61 ft³
